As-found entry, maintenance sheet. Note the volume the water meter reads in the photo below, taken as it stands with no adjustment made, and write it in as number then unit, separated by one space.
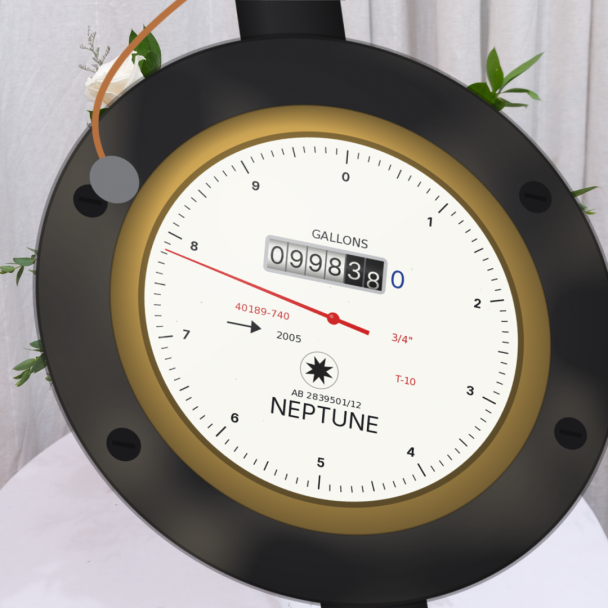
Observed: 998377.8 gal
